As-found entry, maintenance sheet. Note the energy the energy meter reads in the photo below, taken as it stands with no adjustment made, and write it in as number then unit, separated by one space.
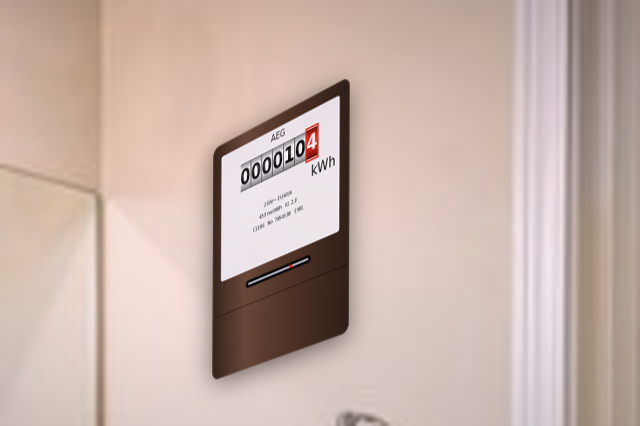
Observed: 10.4 kWh
